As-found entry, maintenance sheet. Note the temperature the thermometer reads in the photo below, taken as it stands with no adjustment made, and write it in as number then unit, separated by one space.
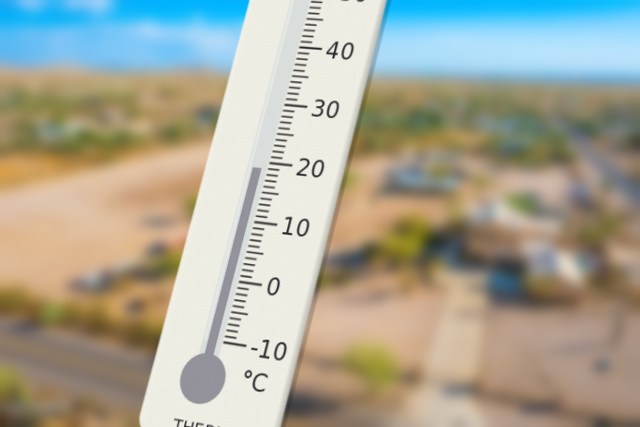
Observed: 19 °C
